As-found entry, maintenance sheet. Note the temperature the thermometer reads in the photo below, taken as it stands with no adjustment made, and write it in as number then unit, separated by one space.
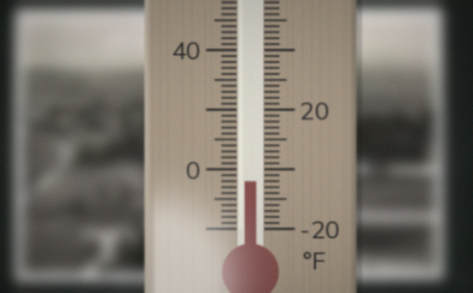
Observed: -4 °F
